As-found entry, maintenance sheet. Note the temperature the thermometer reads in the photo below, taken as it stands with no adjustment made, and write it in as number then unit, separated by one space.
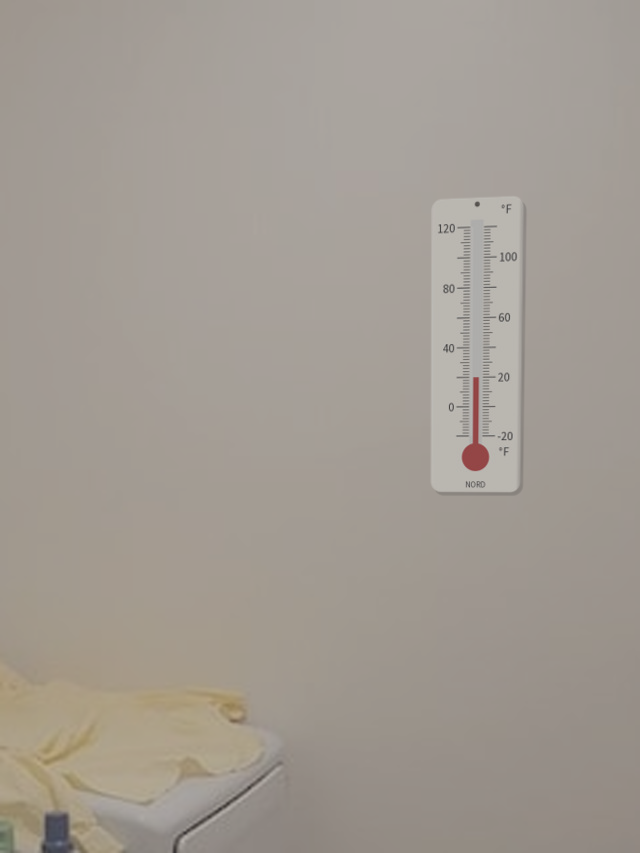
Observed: 20 °F
